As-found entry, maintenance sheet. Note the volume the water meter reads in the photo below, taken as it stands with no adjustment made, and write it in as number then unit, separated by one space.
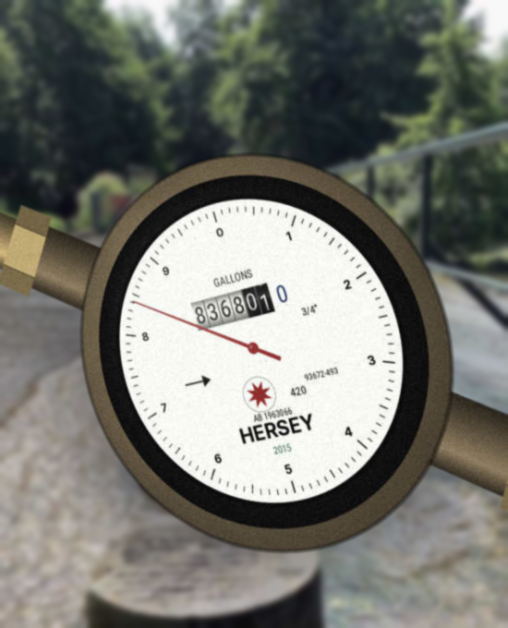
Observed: 8368008.4 gal
